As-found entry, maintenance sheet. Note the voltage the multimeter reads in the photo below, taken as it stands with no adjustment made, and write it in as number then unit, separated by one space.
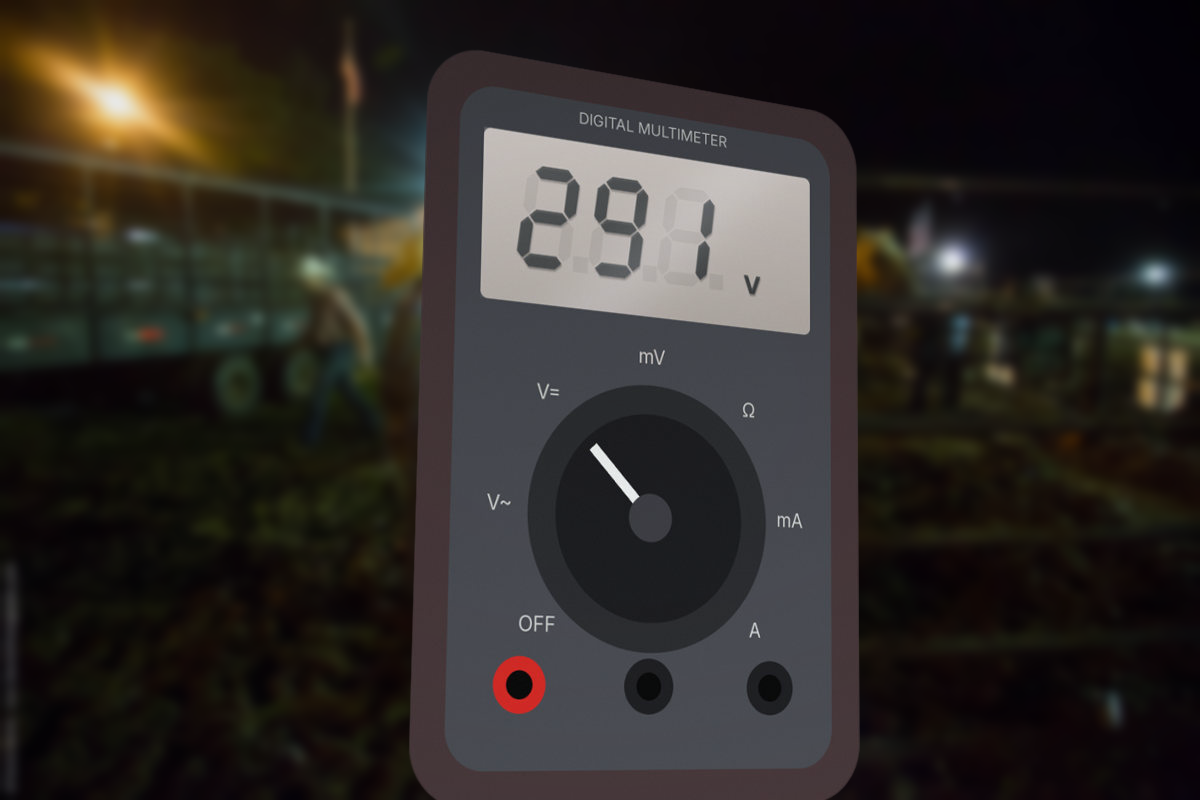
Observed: 291 V
